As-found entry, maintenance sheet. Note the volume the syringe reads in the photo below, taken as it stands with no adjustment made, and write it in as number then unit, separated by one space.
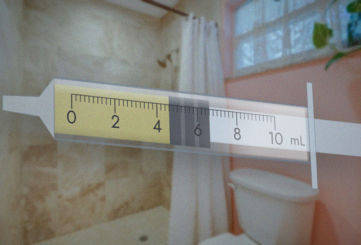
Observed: 4.6 mL
